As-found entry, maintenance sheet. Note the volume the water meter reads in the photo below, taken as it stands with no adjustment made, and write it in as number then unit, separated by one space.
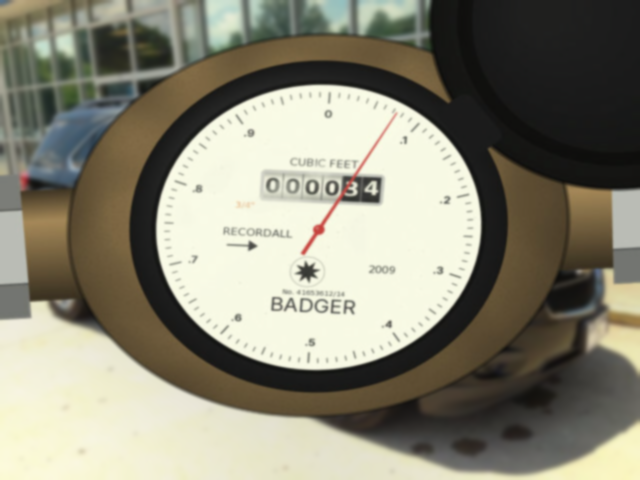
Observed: 34.07 ft³
